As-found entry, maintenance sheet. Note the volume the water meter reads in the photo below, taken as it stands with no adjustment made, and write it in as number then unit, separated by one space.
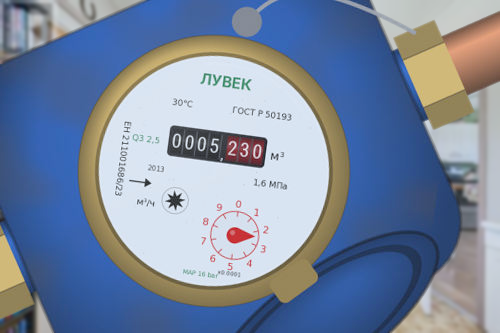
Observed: 5.2302 m³
